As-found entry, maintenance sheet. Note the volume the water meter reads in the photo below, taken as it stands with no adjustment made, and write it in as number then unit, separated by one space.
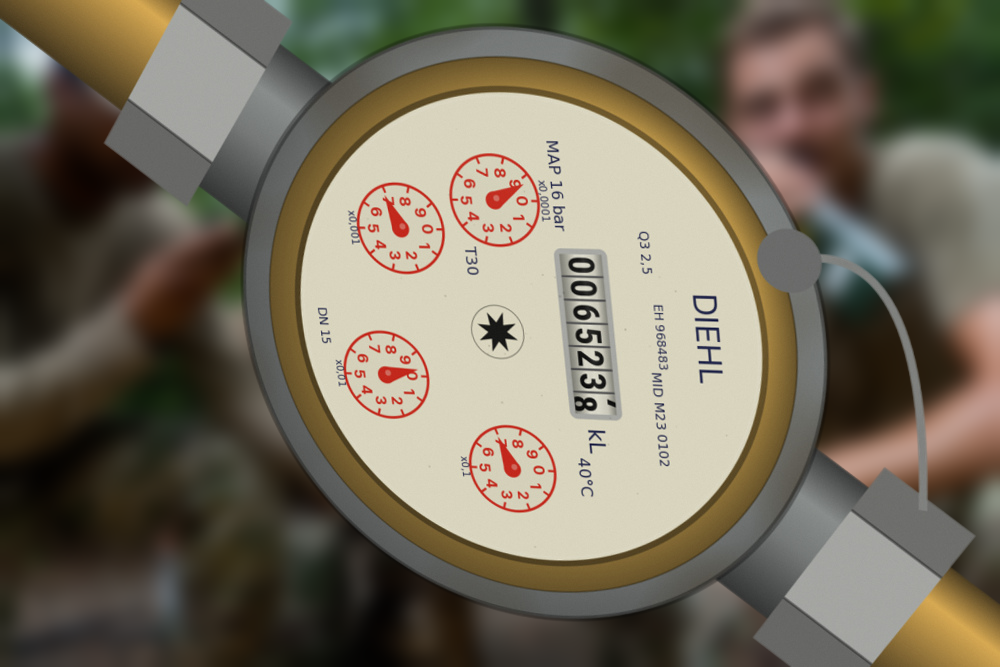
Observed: 65237.6969 kL
